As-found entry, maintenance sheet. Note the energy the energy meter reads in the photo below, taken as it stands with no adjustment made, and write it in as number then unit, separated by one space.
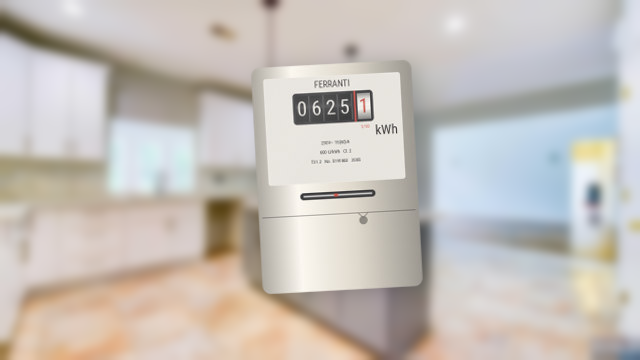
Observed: 625.1 kWh
